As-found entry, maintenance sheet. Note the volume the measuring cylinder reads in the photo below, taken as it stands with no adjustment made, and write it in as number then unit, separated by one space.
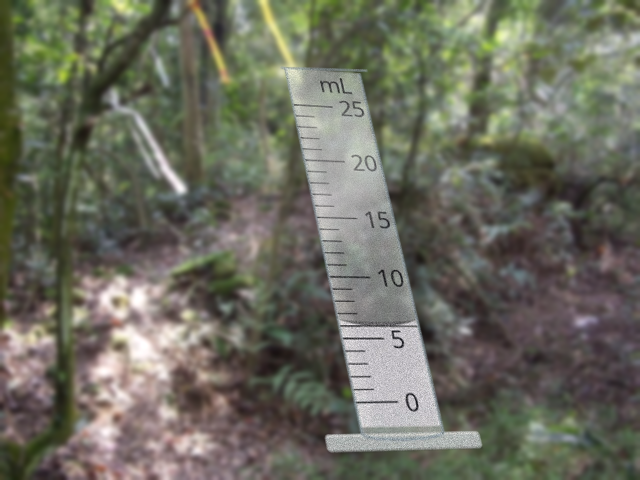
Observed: 6 mL
